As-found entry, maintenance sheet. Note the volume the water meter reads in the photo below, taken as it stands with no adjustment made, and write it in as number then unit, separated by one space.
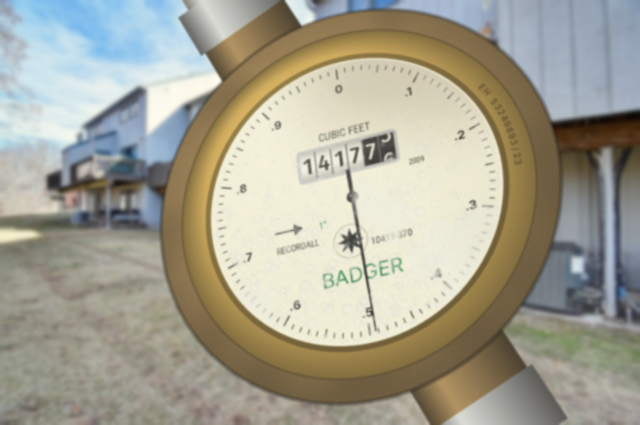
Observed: 141775.49 ft³
